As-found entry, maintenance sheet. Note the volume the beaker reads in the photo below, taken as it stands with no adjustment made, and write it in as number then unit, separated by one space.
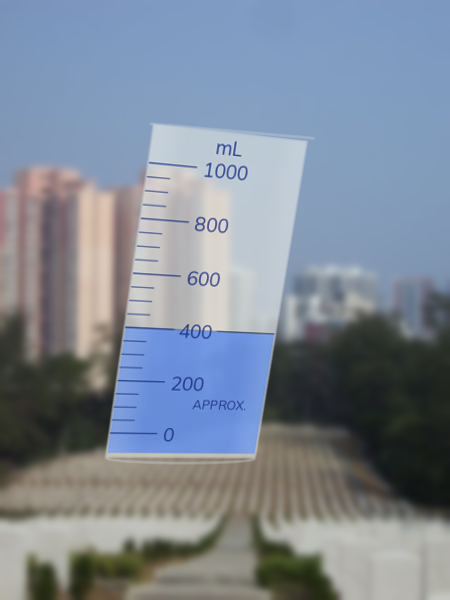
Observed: 400 mL
